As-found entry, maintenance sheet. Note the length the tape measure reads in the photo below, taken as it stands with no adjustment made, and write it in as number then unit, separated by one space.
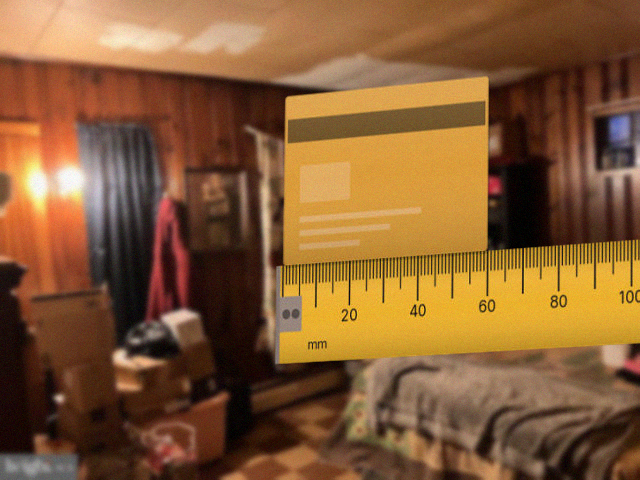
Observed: 60 mm
